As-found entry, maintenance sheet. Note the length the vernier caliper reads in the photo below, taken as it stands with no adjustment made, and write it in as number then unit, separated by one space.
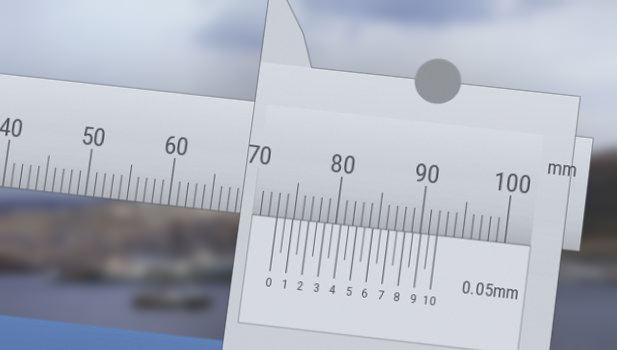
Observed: 73.0 mm
